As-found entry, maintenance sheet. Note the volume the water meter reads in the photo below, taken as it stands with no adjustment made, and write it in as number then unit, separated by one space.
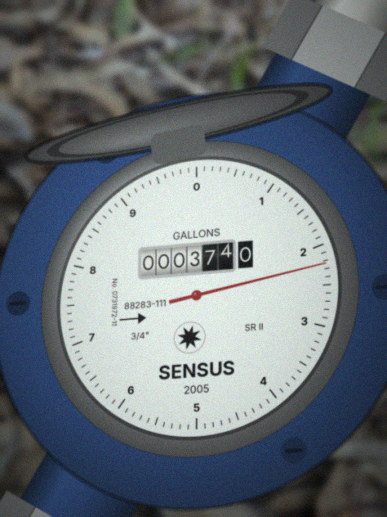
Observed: 3742.2 gal
